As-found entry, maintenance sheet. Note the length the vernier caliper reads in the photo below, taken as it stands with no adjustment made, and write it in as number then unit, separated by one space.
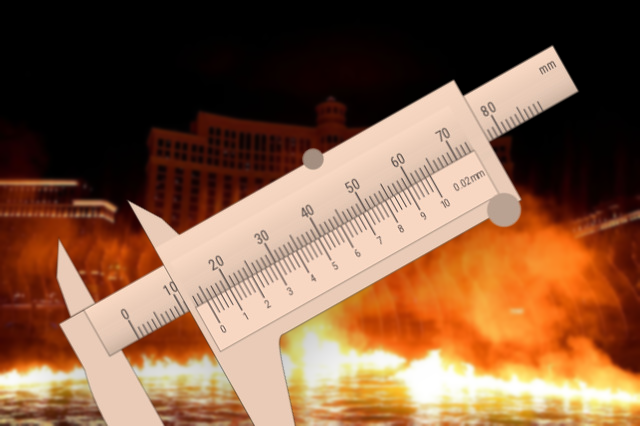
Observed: 15.0 mm
